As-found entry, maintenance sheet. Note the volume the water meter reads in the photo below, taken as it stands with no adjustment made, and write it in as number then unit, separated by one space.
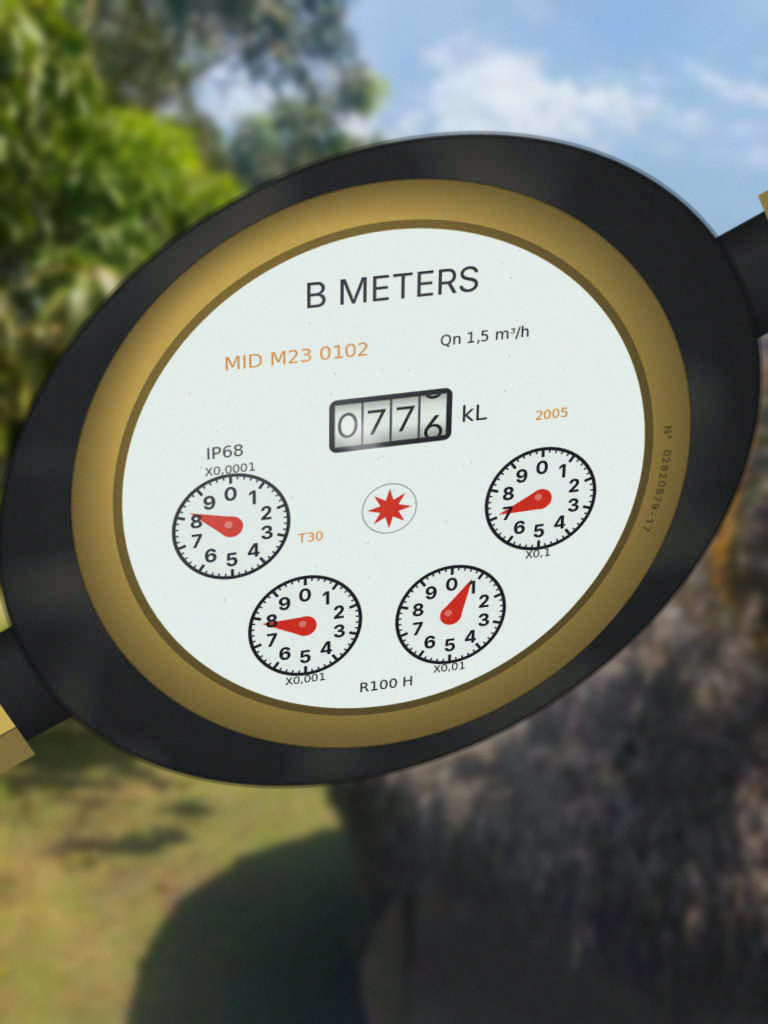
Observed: 775.7078 kL
